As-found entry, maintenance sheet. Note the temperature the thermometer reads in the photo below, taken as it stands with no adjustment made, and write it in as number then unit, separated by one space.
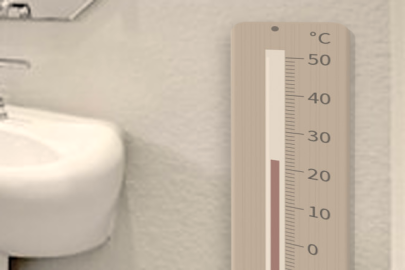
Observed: 22 °C
